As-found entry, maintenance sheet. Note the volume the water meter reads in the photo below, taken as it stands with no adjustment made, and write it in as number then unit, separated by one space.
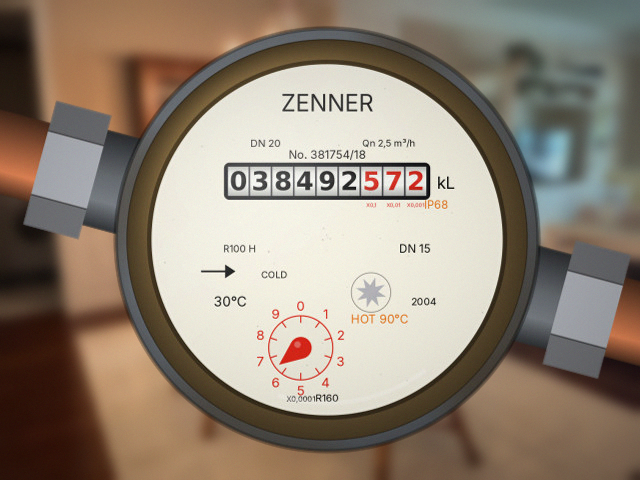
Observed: 38492.5726 kL
